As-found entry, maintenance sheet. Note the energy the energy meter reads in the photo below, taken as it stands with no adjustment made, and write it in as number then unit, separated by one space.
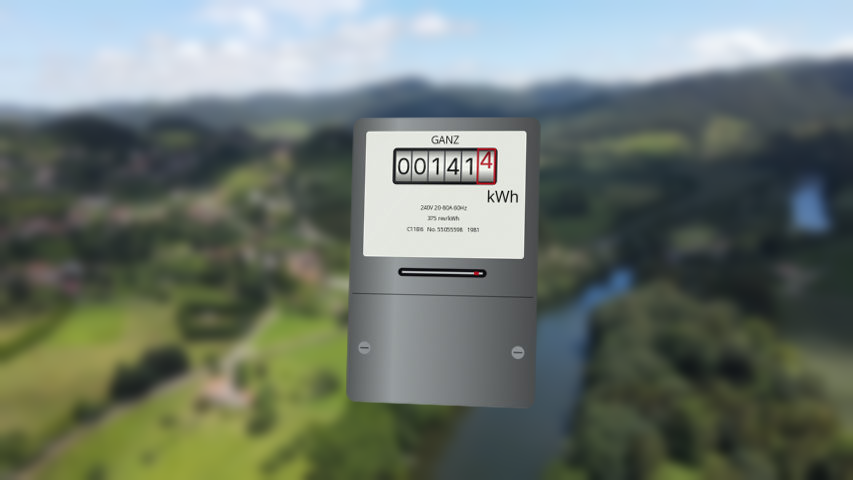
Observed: 141.4 kWh
